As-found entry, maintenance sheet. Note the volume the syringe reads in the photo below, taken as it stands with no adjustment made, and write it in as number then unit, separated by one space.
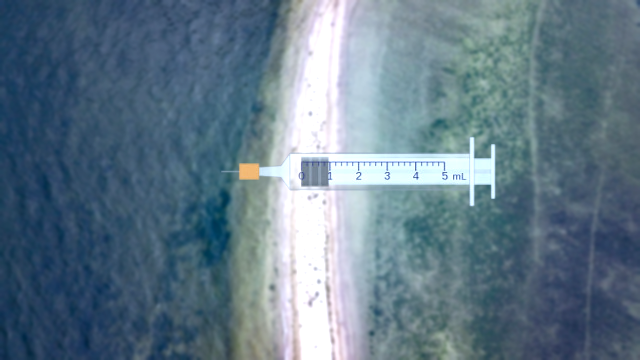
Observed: 0 mL
